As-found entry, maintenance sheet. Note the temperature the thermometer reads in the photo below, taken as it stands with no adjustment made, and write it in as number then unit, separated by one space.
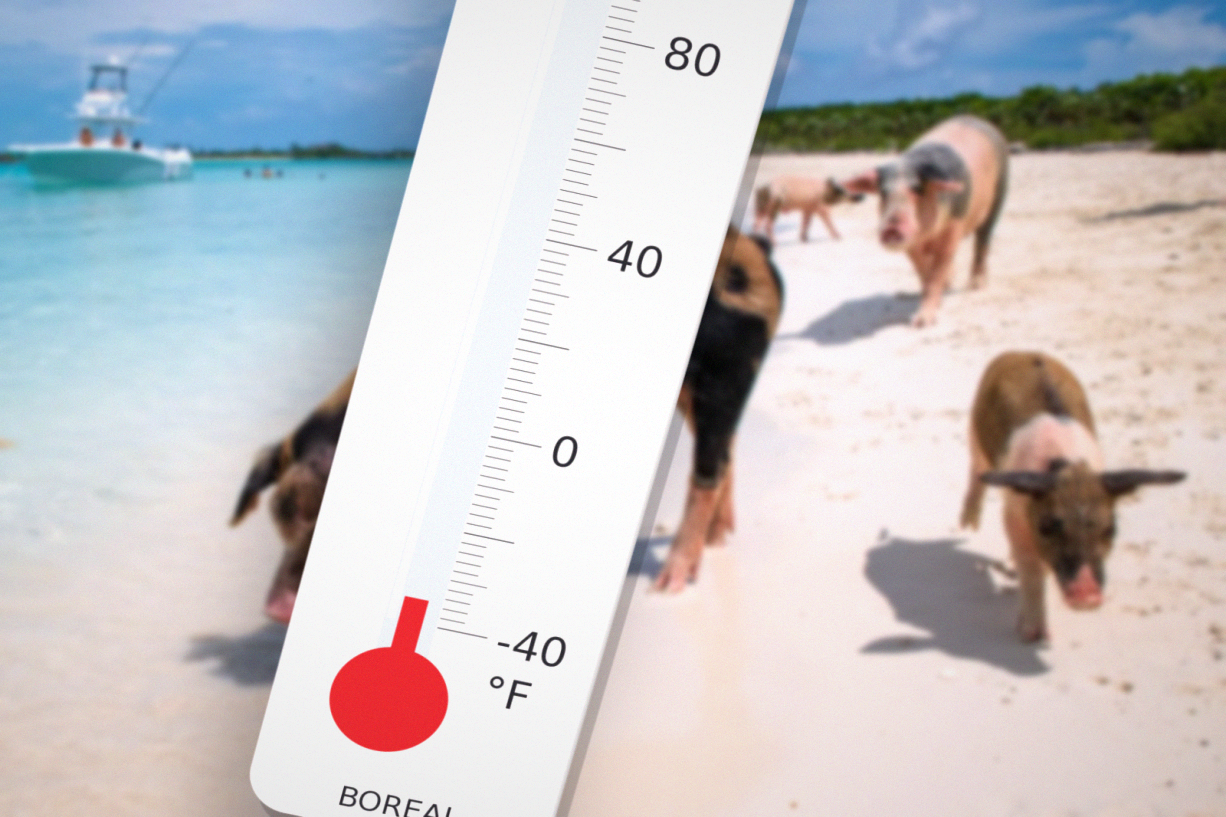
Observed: -35 °F
